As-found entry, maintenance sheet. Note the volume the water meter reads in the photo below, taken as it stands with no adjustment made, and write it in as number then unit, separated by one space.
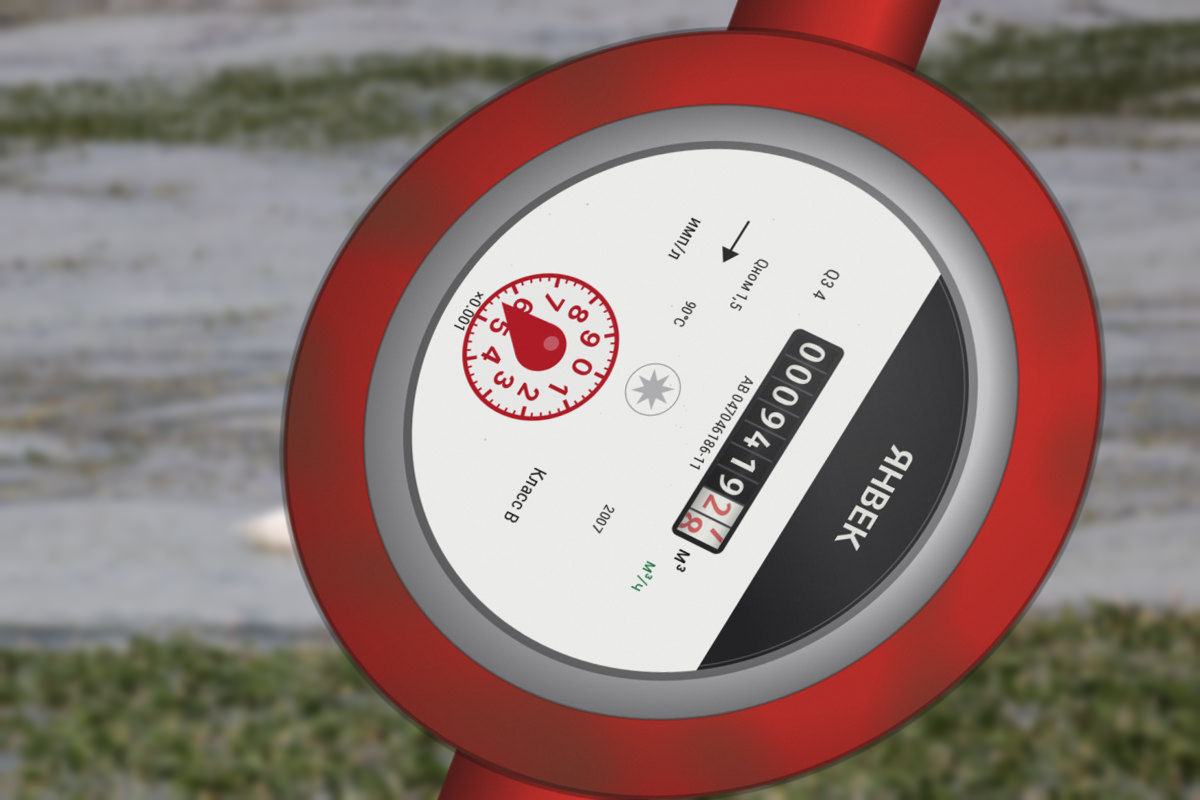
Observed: 9419.275 m³
